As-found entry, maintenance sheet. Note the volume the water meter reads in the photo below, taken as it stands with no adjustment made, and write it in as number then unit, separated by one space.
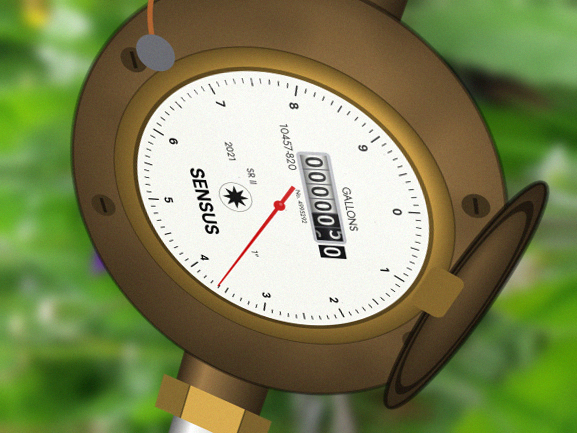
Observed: 53.6 gal
